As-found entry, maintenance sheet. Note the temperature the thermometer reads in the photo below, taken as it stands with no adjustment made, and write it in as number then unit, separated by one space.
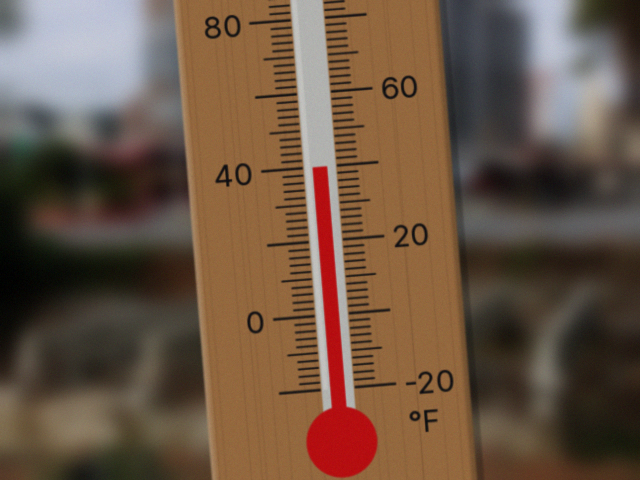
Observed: 40 °F
